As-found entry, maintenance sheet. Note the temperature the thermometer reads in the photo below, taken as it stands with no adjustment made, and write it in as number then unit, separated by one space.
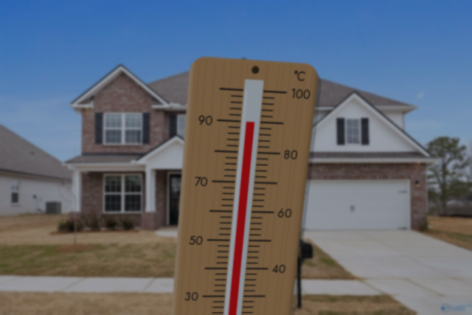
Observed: 90 °C
